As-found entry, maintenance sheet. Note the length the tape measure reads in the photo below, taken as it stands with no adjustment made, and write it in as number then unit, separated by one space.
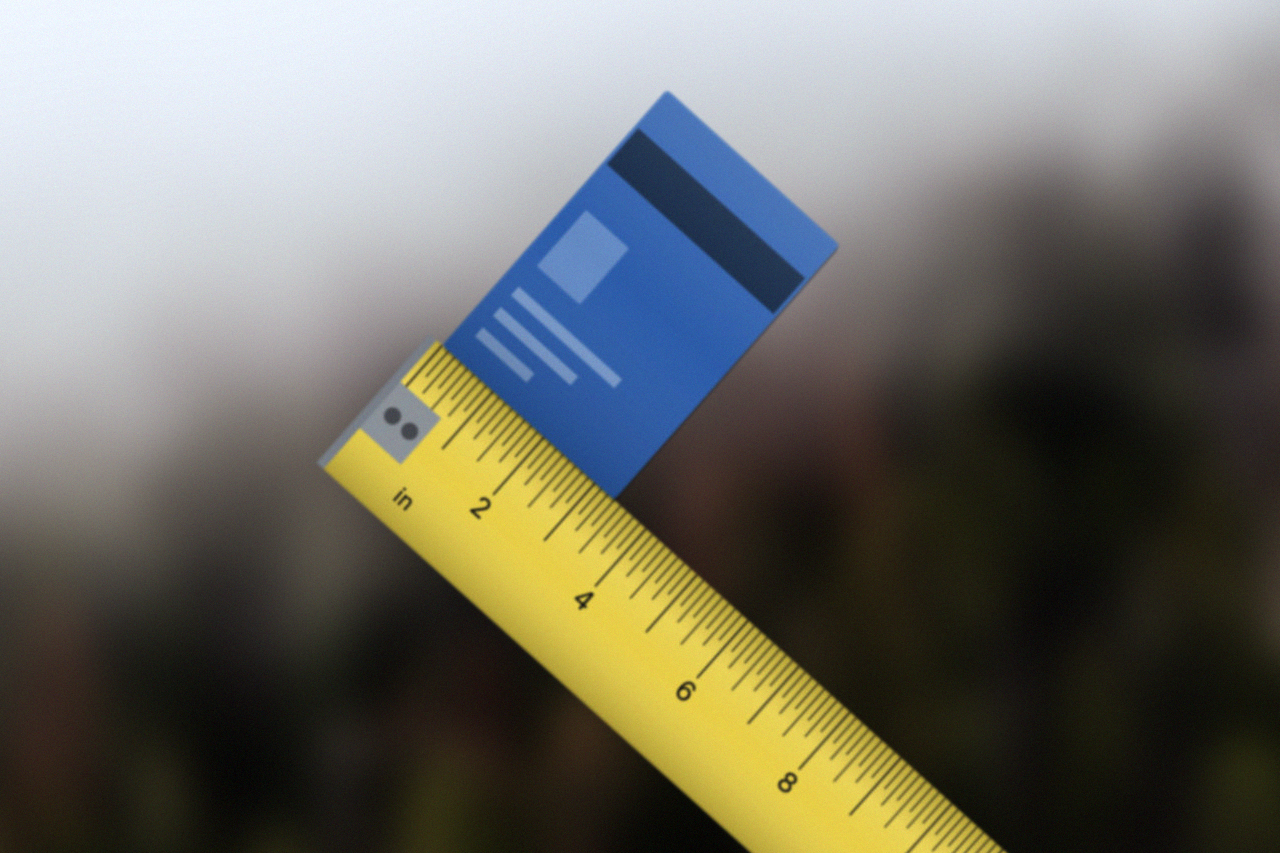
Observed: 3.375 in
